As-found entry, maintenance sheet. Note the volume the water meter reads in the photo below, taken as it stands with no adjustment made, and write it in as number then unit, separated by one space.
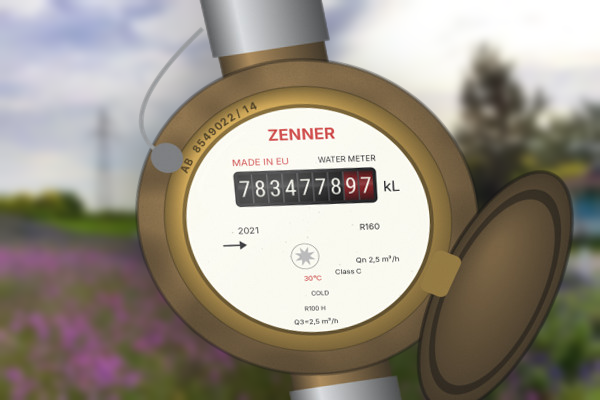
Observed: 7834778.97 kL
